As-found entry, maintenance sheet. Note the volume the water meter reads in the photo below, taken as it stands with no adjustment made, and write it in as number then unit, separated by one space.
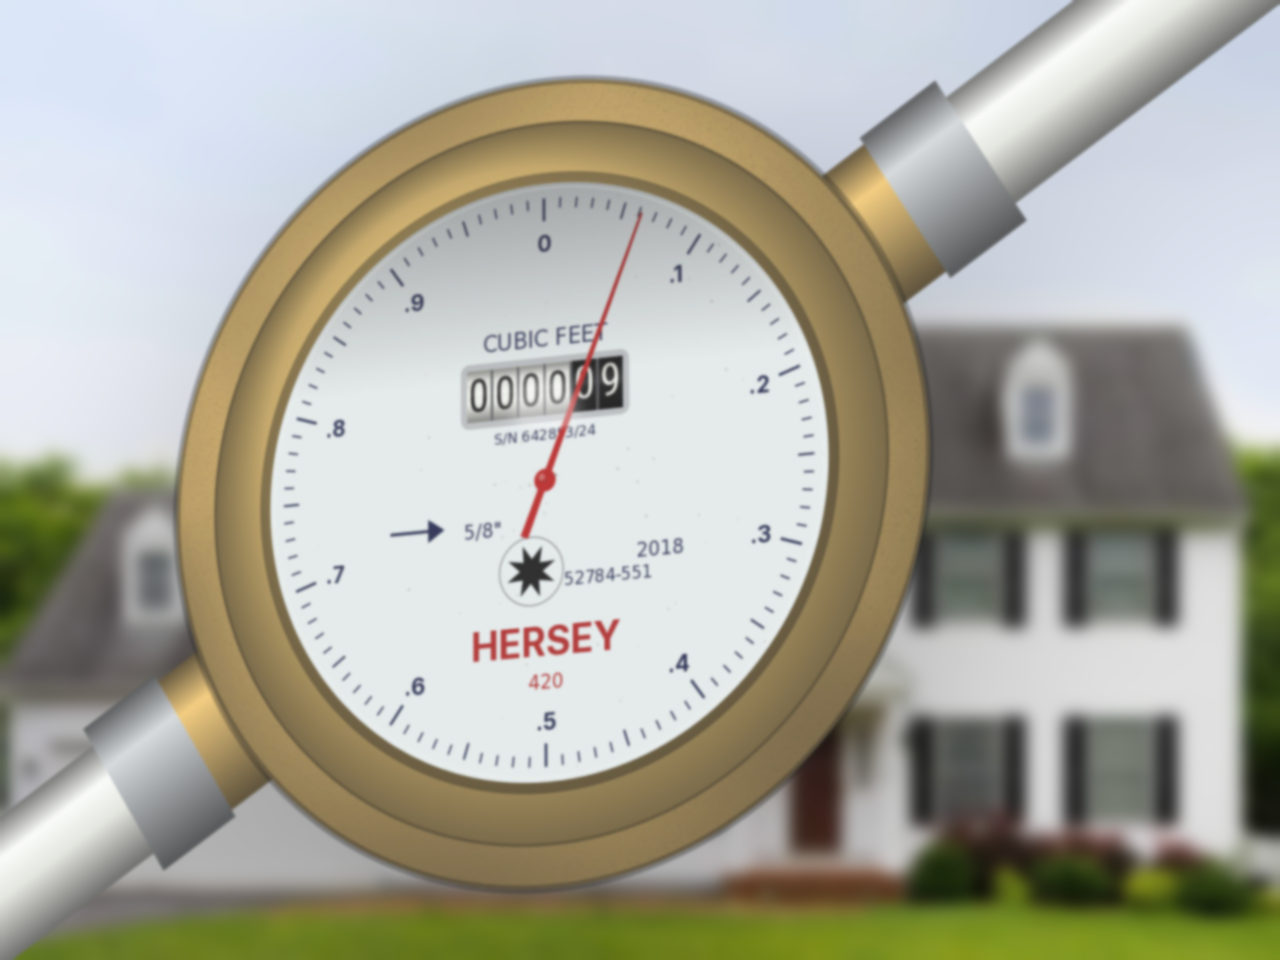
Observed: 9.06 ft³
